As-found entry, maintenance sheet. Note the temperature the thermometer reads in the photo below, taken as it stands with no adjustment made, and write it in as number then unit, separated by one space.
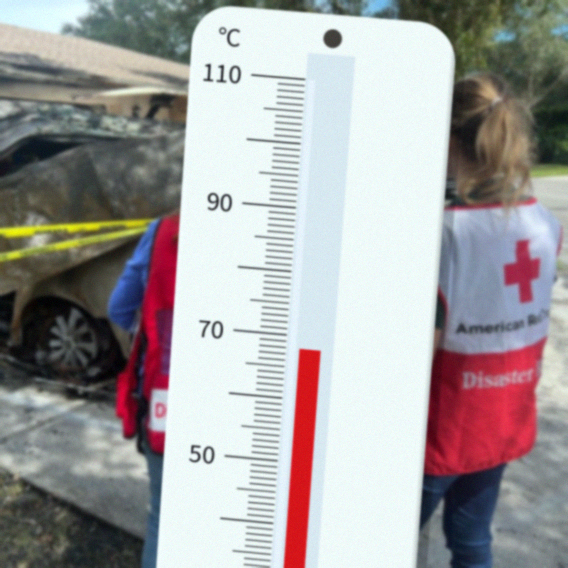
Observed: 68 °C
